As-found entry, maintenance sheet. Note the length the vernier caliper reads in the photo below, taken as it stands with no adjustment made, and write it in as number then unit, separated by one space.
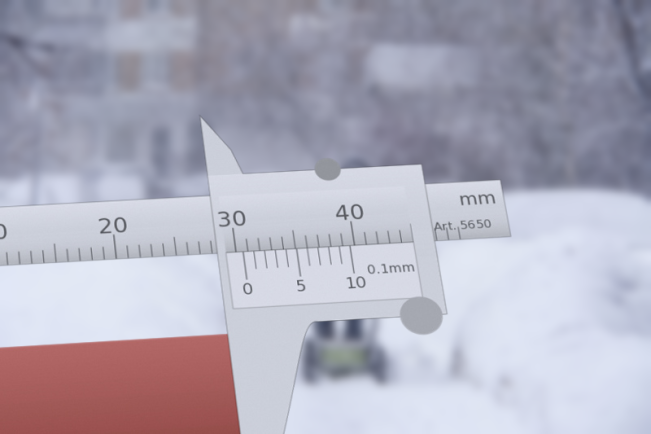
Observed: 30.6 mm
